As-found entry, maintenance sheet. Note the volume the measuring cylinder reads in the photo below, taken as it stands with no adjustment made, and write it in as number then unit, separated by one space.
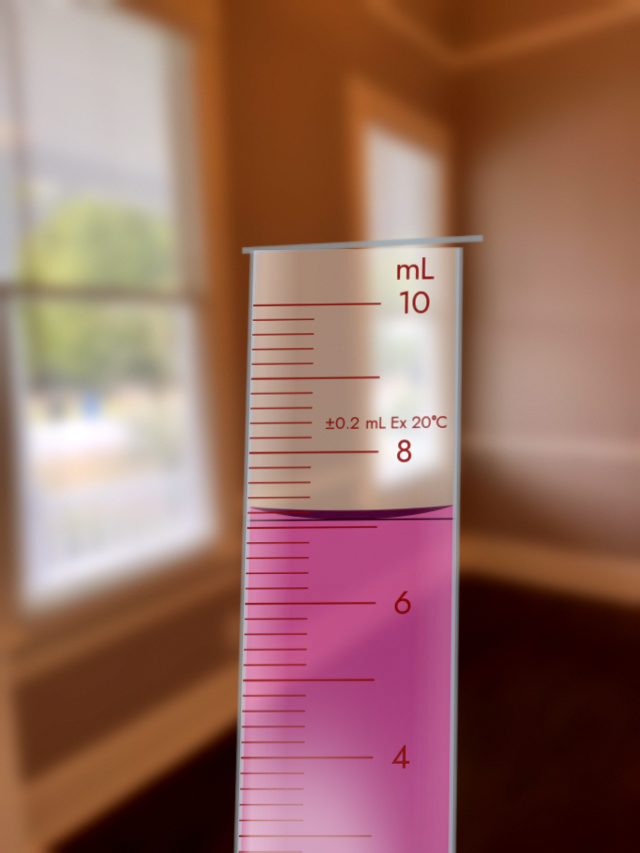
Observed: 7.1 mL
